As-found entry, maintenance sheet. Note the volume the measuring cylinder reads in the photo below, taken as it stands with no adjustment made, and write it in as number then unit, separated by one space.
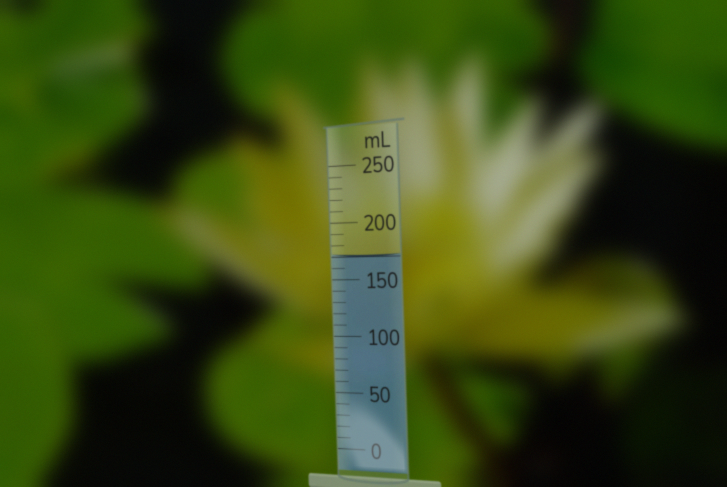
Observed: 170 mL
